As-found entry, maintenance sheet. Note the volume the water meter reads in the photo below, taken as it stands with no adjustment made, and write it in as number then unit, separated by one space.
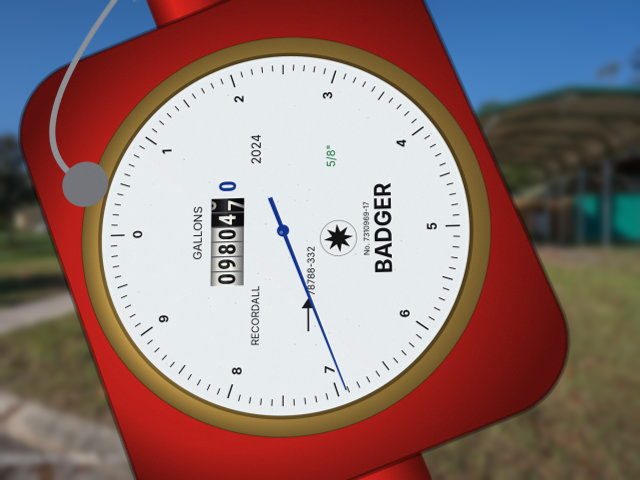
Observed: 980466.9 gal
